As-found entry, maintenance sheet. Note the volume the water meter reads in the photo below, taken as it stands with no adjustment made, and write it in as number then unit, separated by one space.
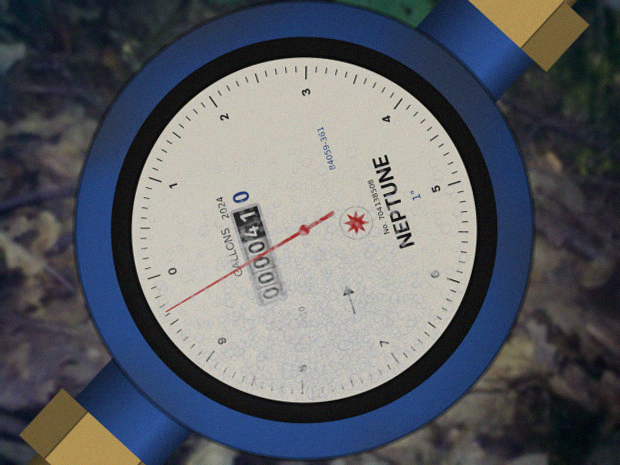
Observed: 409.6 gal
